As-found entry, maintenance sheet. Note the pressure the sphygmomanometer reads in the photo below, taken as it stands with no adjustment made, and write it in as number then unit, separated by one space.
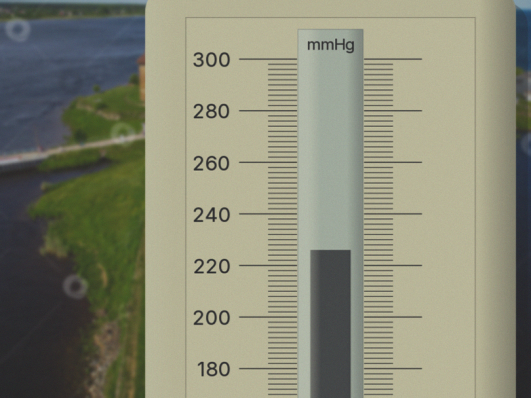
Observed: 226 mmHg
